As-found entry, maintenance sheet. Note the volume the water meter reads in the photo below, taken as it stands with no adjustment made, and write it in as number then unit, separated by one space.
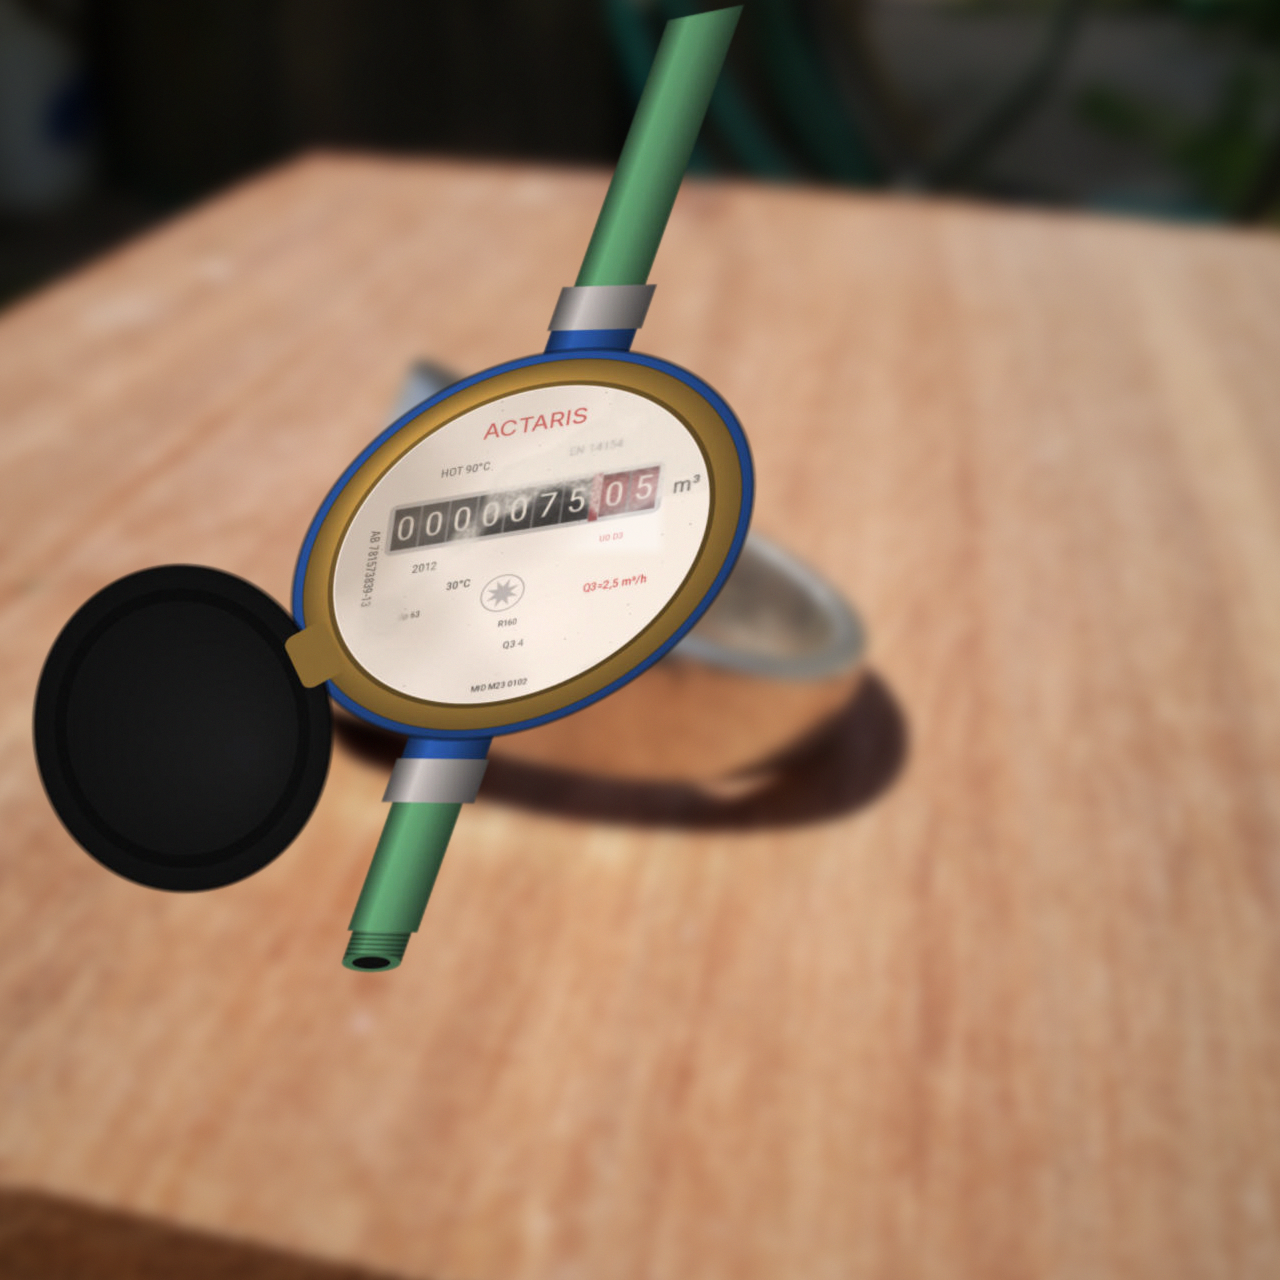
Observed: 75.05 m³
